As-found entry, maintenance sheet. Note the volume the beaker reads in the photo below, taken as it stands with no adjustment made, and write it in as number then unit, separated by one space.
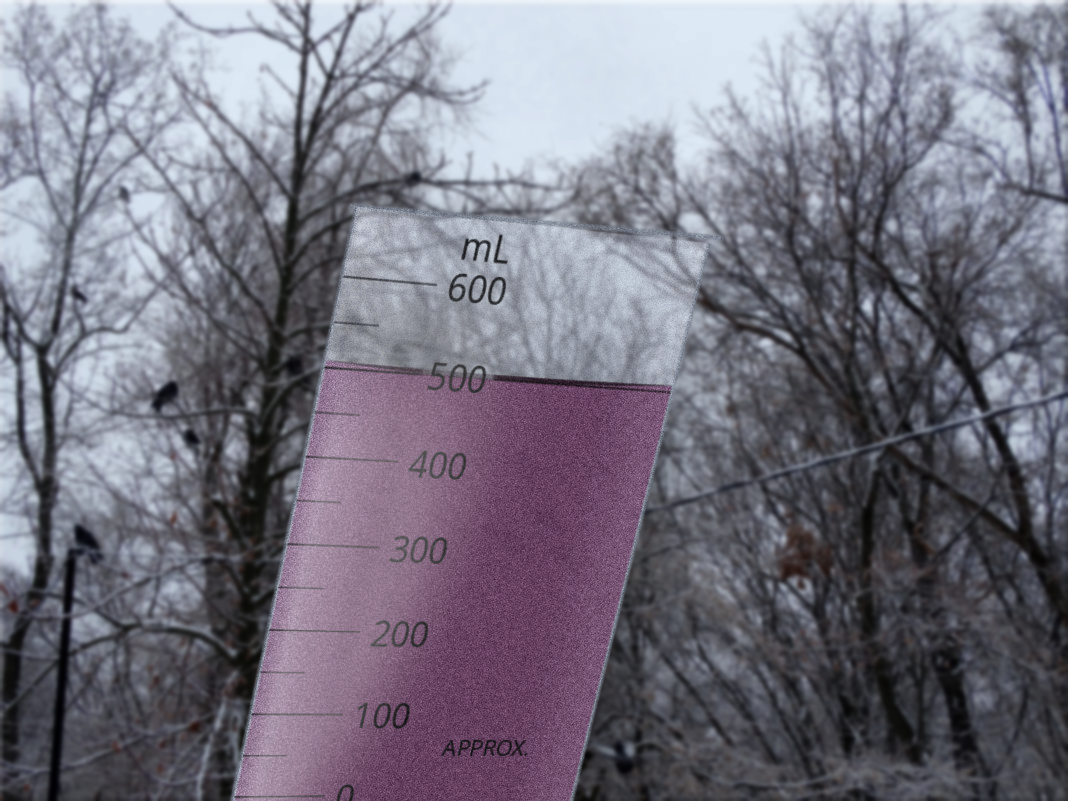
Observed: 500 mL
